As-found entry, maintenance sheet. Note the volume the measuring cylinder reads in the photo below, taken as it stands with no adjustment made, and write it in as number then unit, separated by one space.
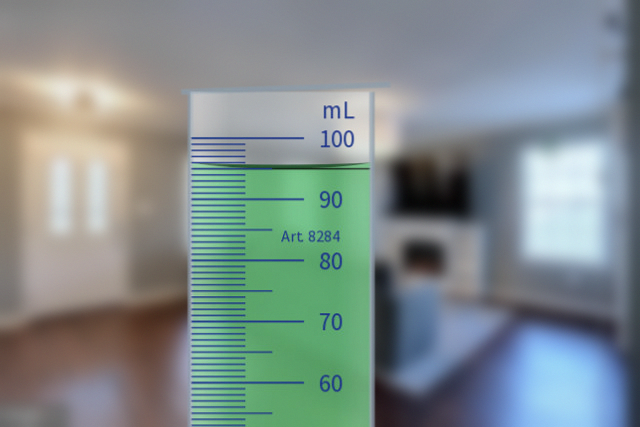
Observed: 95 mL
